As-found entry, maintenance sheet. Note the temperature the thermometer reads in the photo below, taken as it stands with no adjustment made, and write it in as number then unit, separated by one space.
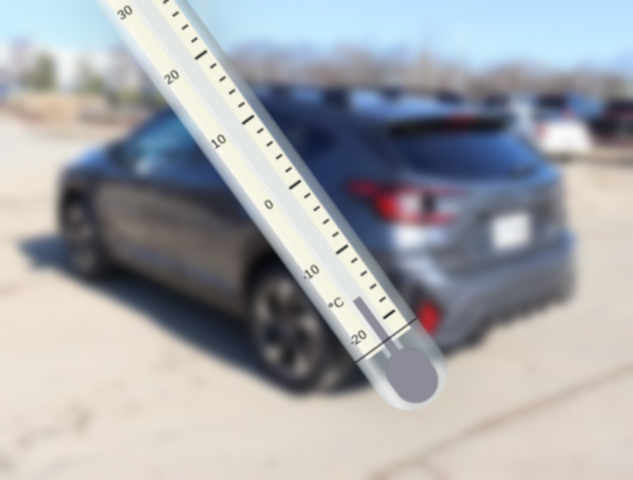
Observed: -16 °C
